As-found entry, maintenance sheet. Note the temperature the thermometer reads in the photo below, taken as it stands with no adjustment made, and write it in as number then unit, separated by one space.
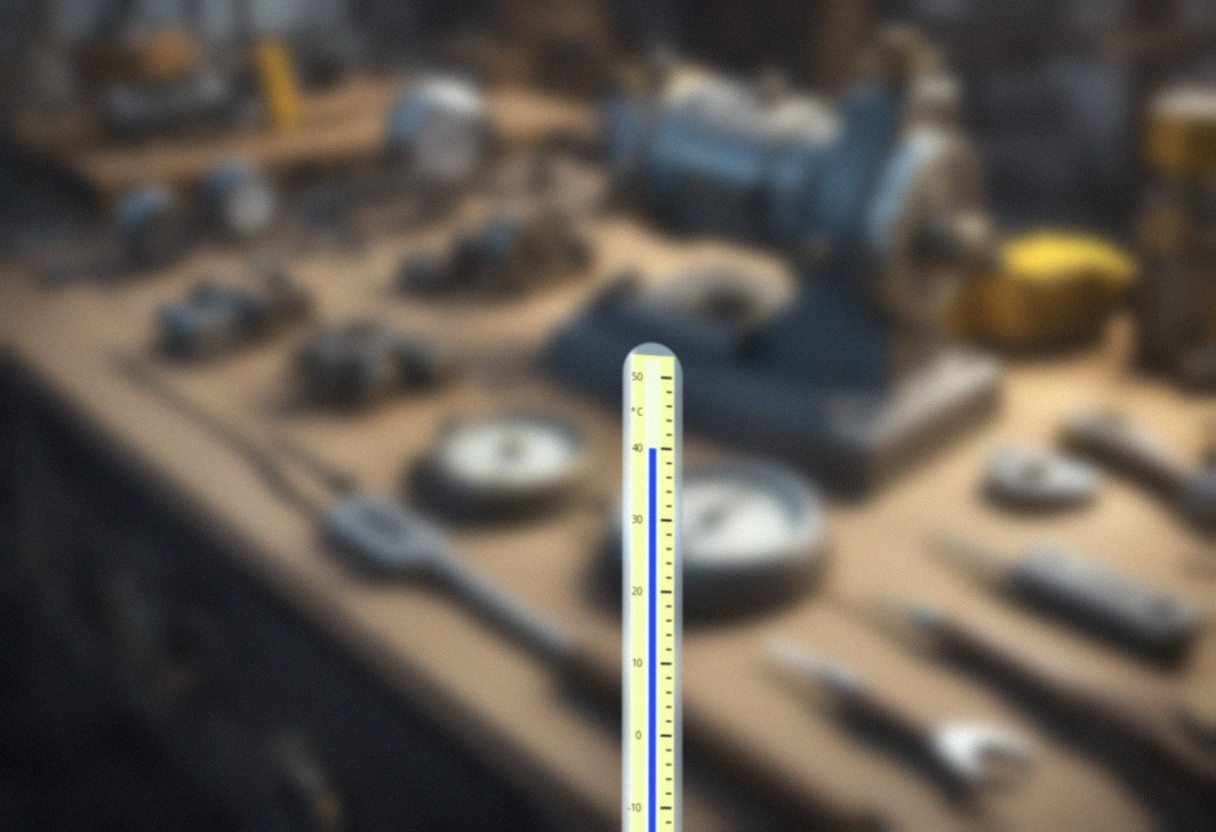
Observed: 40 °C
